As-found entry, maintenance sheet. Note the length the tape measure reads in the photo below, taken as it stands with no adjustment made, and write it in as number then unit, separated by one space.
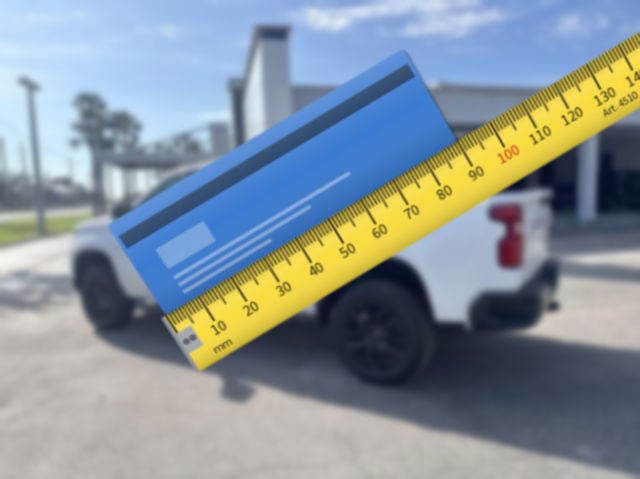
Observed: 90 mm
